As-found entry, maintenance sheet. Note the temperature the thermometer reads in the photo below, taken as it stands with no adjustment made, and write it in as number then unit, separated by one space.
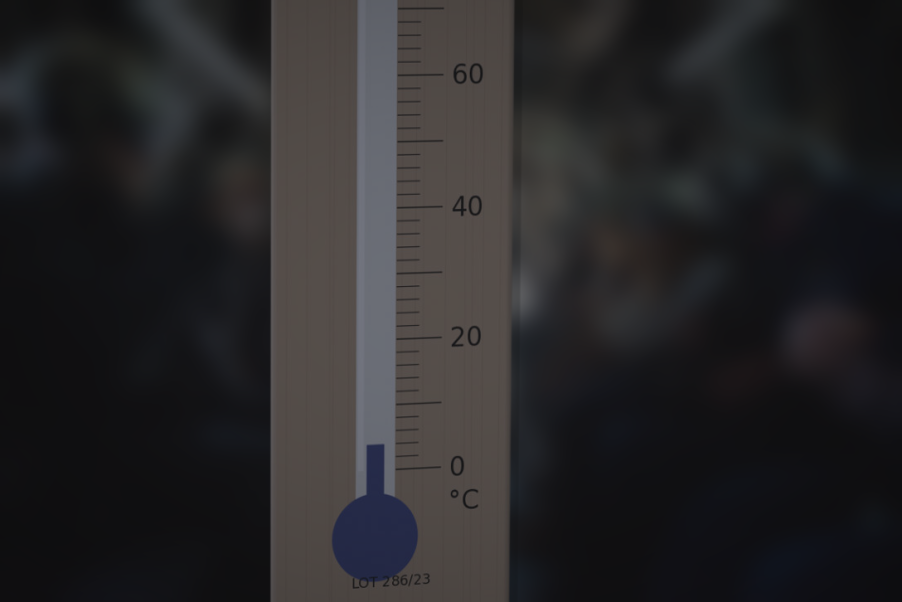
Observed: 4 °C
